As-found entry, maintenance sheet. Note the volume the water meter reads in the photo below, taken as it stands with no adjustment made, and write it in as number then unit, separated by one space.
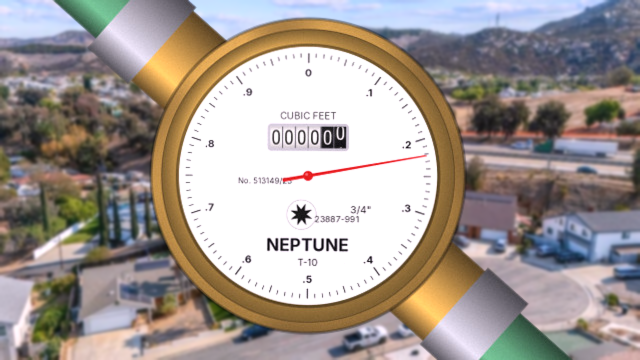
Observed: 0.22 ft³
